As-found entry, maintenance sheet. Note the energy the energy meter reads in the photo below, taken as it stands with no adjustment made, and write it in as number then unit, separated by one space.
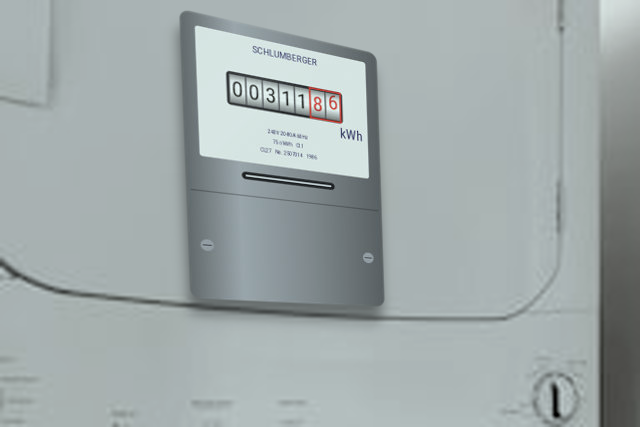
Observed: 311.86 kWh
